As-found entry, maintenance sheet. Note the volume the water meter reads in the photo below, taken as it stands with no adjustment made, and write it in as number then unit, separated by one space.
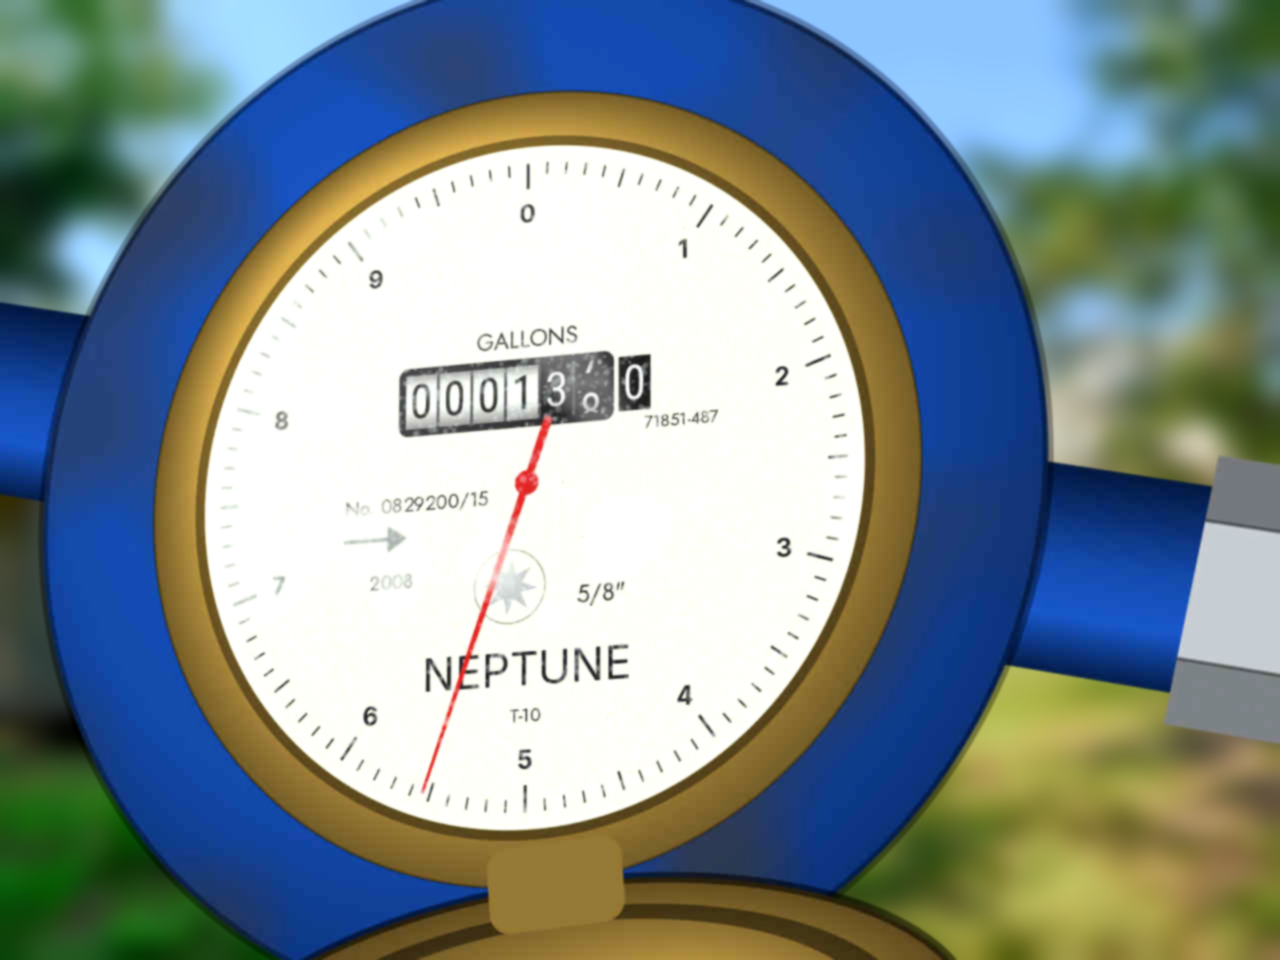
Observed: 1375.5 gal
